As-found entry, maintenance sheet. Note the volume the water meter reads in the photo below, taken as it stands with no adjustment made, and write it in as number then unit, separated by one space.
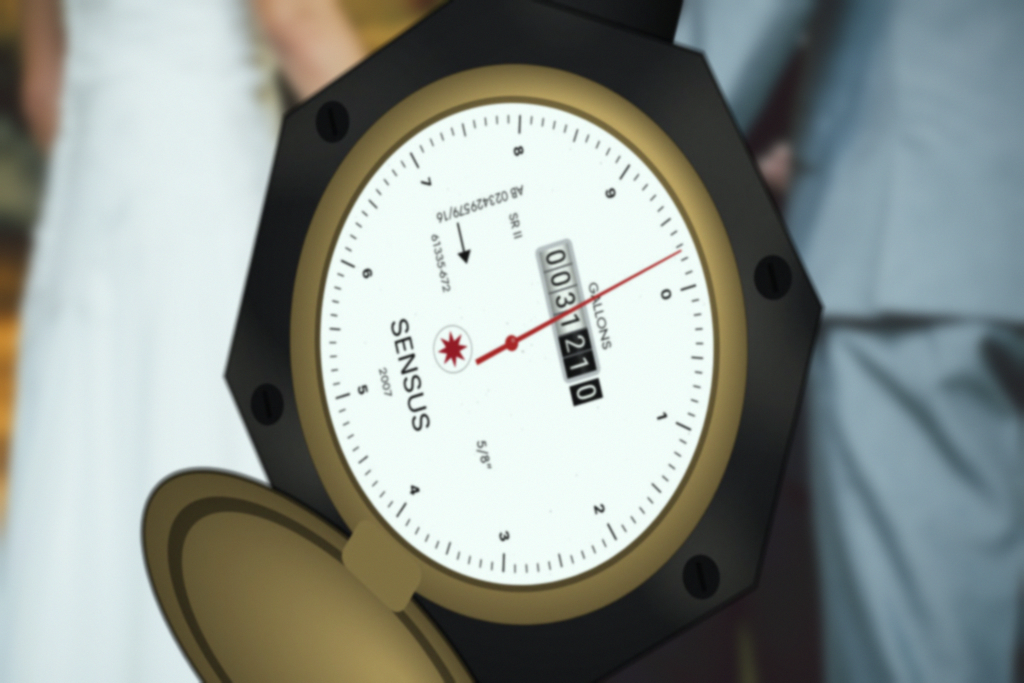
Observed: 31209.7 gal
